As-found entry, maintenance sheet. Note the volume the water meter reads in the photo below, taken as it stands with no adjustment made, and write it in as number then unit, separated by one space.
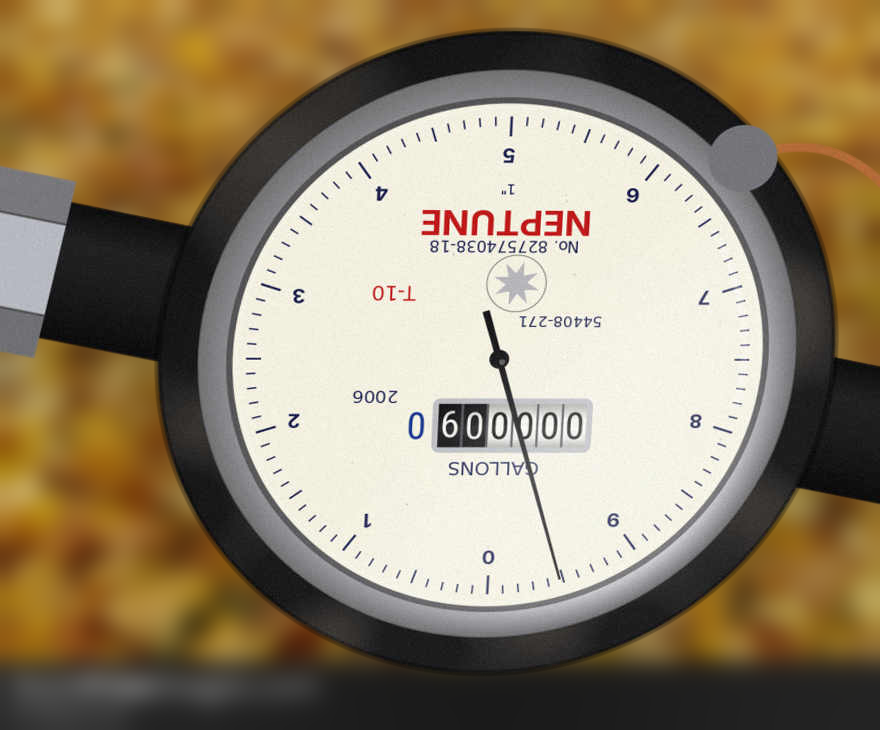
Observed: 89.5 gal
